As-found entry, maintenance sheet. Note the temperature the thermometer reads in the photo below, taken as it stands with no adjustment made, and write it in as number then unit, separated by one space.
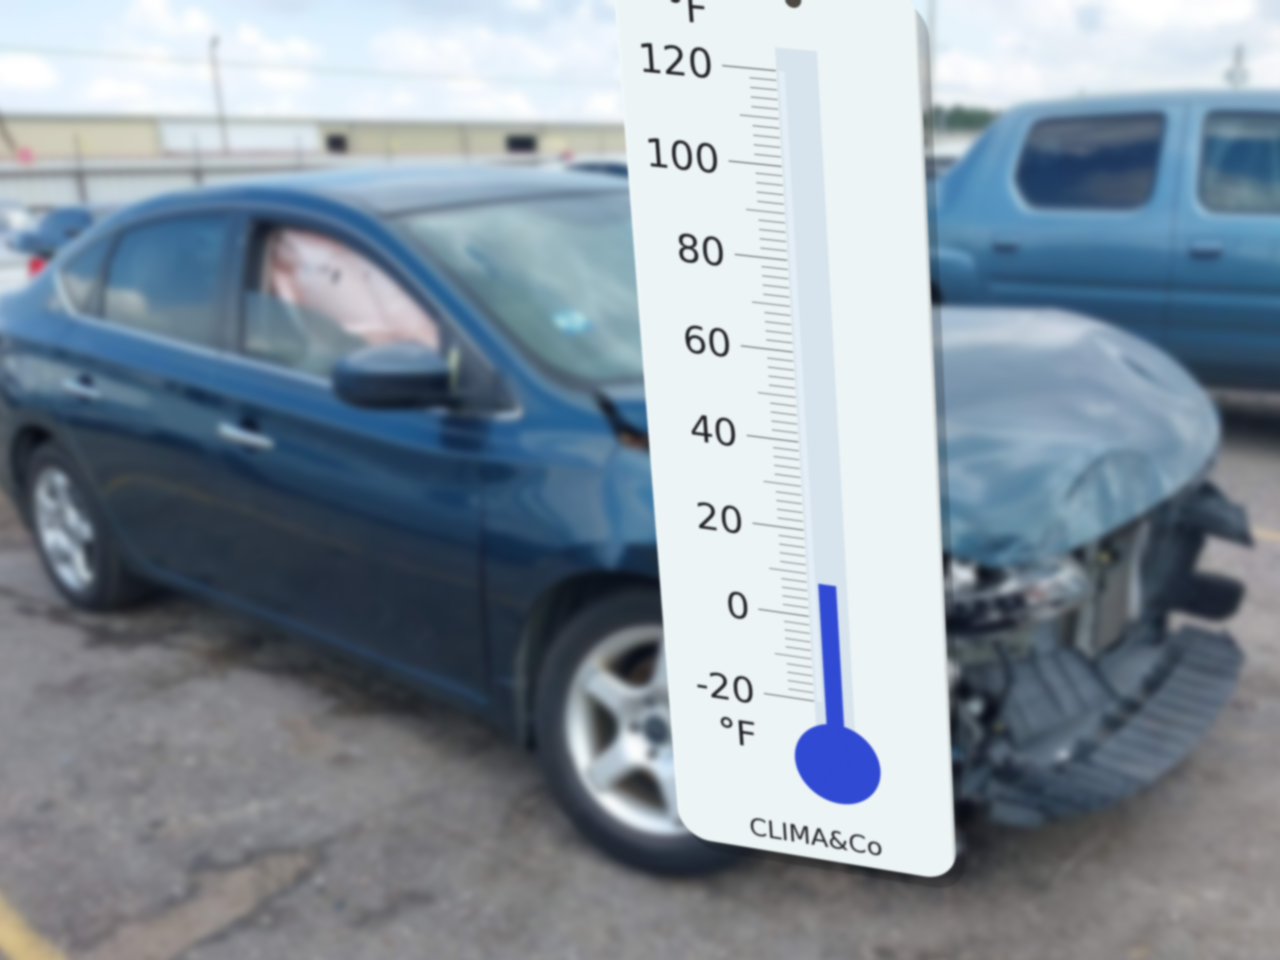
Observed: 8 °F
